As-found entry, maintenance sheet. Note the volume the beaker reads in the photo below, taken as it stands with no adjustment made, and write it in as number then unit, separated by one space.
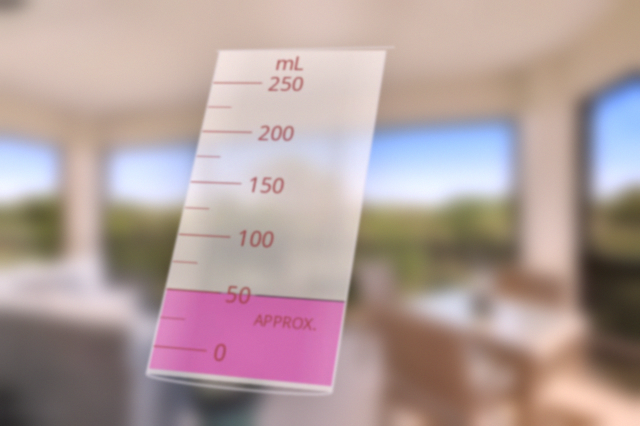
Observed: 50 mL
